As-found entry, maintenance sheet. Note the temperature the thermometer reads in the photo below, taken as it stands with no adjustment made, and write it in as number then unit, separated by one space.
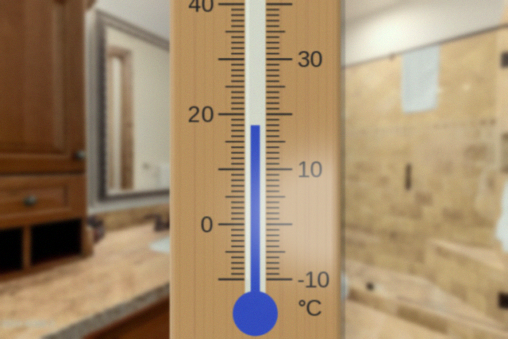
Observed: 18 °C
